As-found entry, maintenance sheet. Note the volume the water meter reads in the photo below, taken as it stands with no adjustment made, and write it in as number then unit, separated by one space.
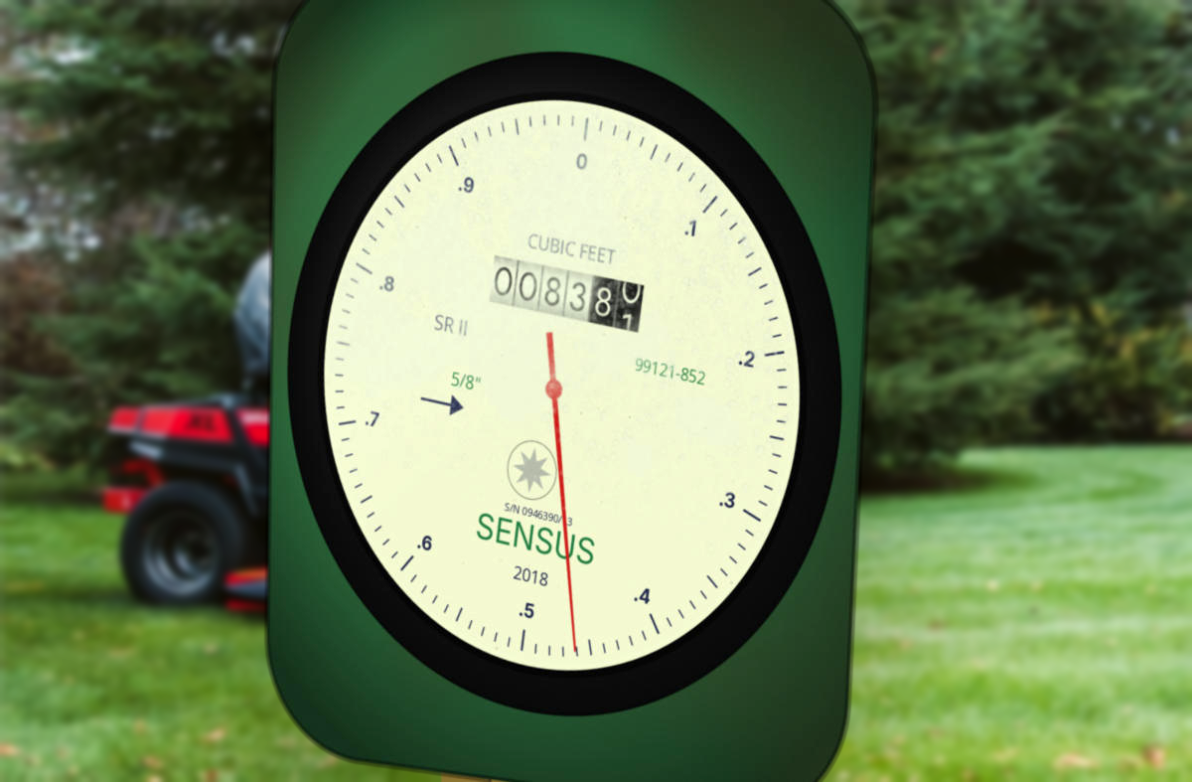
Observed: 8380.46 ft³
